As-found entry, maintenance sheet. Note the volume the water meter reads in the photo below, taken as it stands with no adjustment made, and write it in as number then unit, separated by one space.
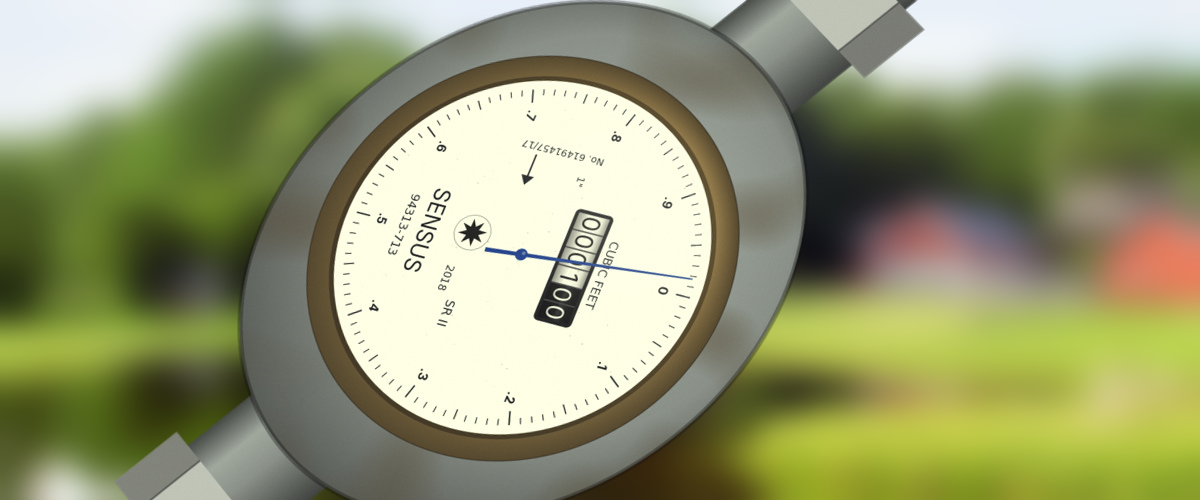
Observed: 99.98 ft³
